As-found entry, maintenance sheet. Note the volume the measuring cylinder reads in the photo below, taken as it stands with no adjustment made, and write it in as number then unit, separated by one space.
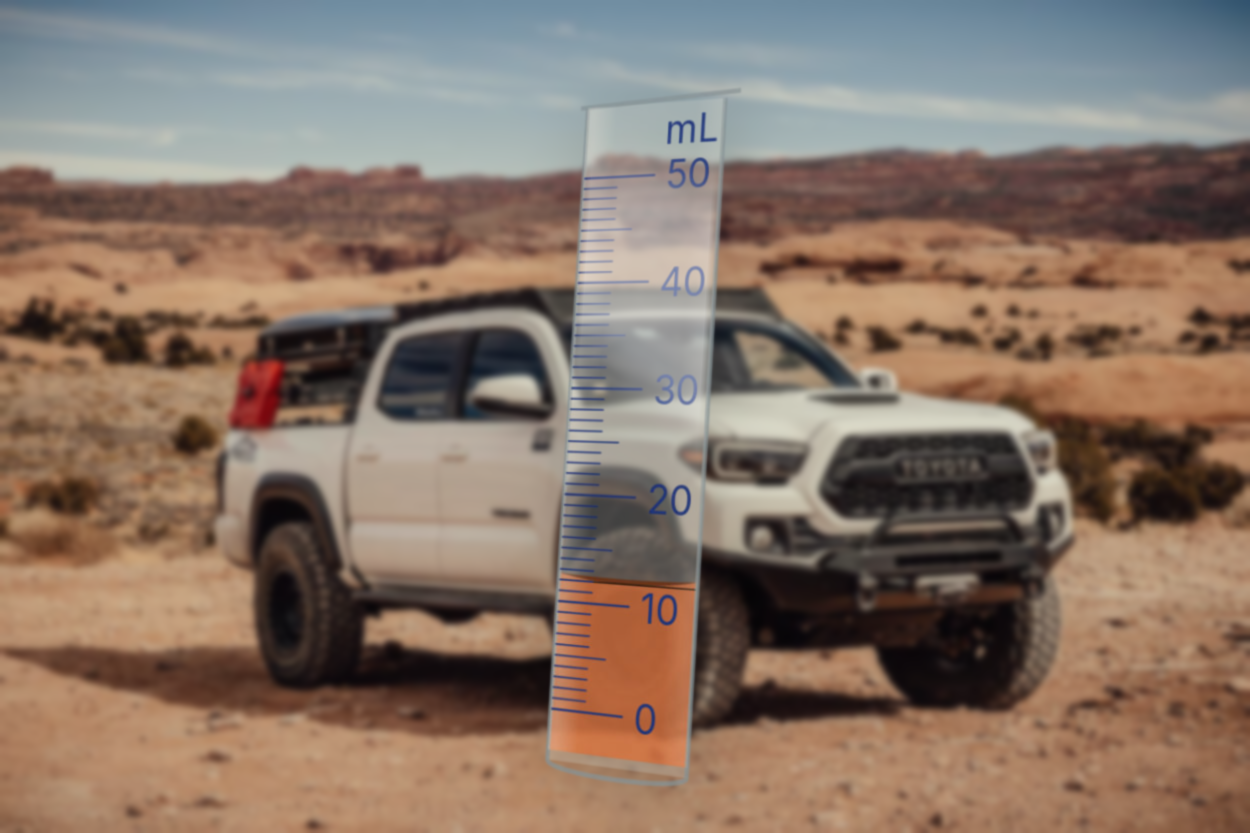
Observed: 12 mL
